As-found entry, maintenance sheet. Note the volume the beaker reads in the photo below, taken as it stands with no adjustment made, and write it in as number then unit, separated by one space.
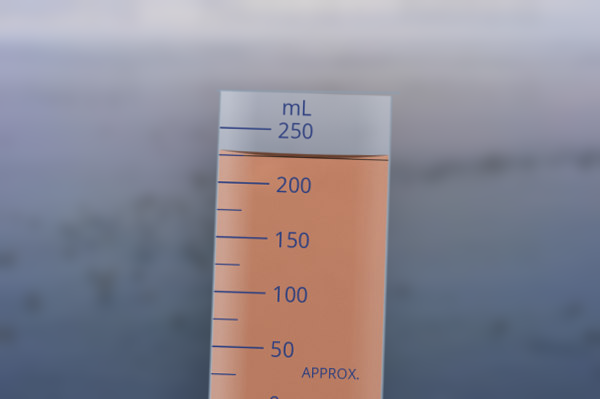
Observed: 225 mL
